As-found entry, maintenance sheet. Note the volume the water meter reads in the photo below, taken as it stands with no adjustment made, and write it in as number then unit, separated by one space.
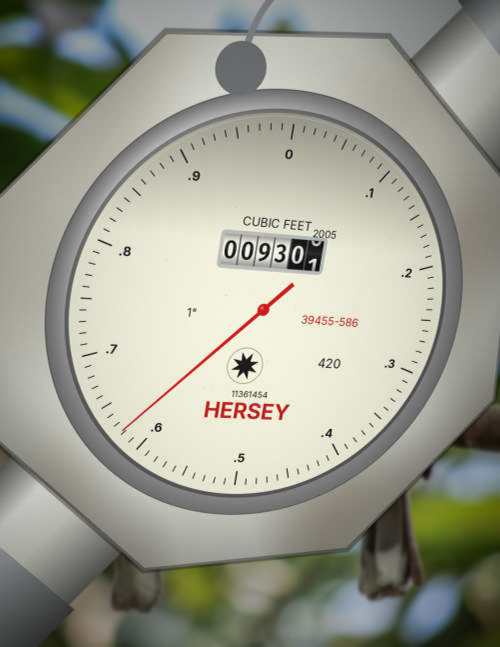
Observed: 9300.62 ft³
